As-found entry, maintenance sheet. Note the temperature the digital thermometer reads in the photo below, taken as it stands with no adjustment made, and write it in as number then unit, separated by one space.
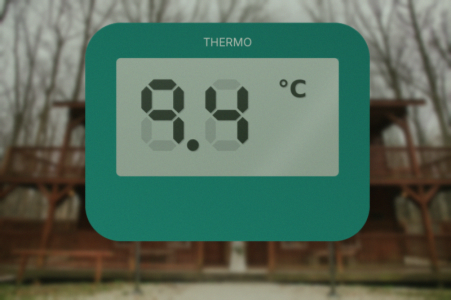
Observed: 9.4 °C
